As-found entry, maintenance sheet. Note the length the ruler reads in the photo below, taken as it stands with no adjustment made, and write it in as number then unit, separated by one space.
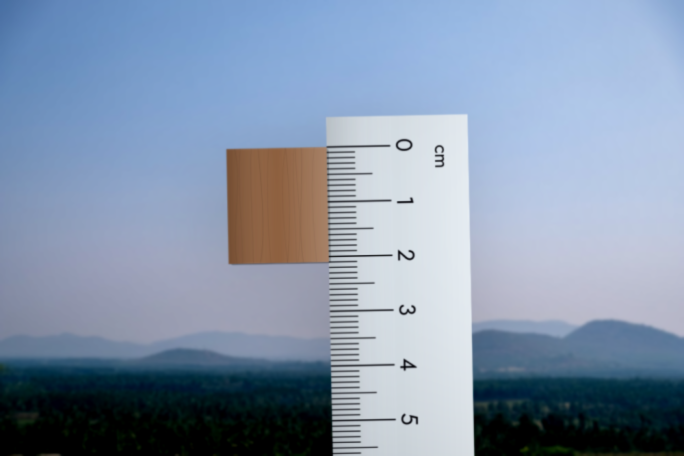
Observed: 2.1 cm
